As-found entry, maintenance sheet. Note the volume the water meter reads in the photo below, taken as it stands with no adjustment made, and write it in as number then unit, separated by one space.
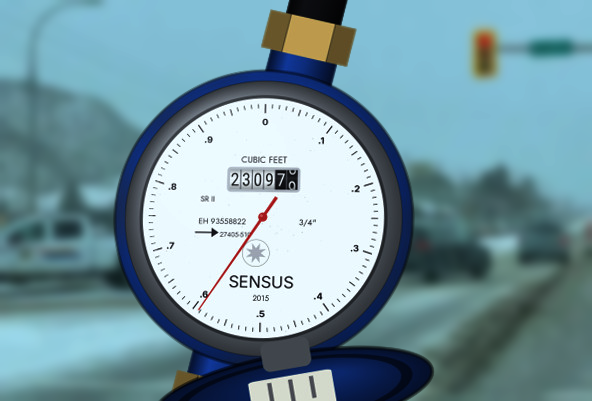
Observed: 230978.59 ft³
